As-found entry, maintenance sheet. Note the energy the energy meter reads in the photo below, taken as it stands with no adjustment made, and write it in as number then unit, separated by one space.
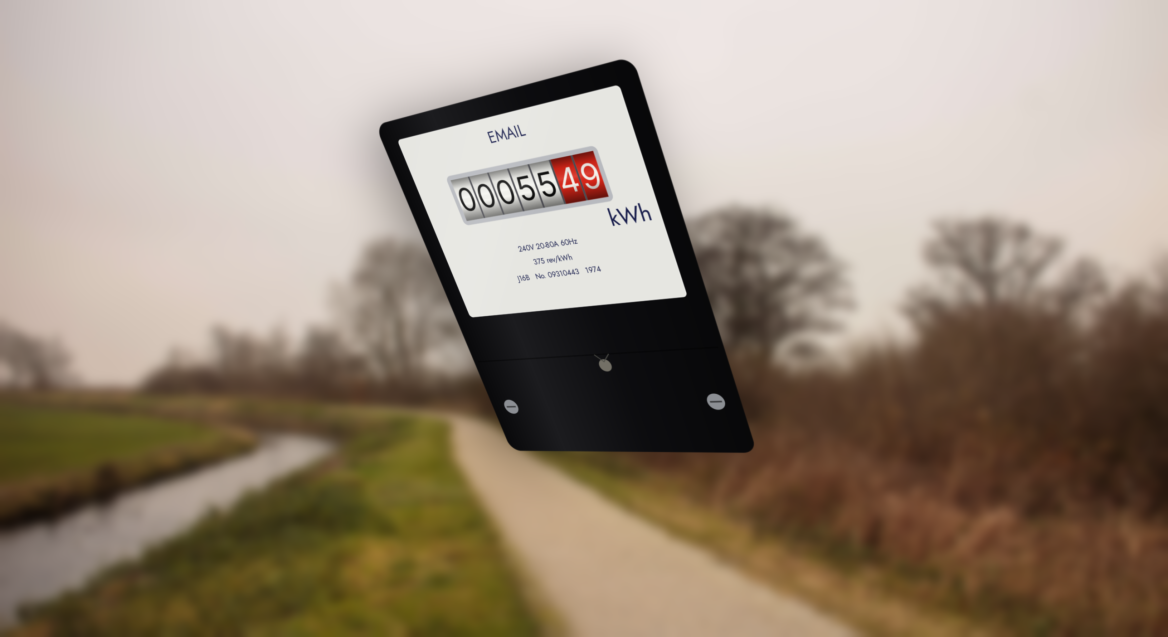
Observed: 55.49 kWh
